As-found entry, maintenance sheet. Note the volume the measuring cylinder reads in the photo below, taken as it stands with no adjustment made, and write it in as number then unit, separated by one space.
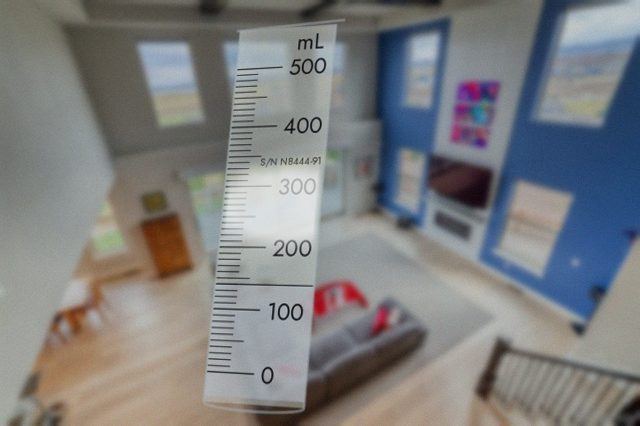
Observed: 140 mL
